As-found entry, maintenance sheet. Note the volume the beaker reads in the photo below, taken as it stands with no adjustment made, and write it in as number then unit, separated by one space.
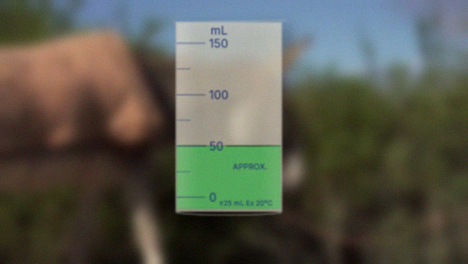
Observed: 50 mL
